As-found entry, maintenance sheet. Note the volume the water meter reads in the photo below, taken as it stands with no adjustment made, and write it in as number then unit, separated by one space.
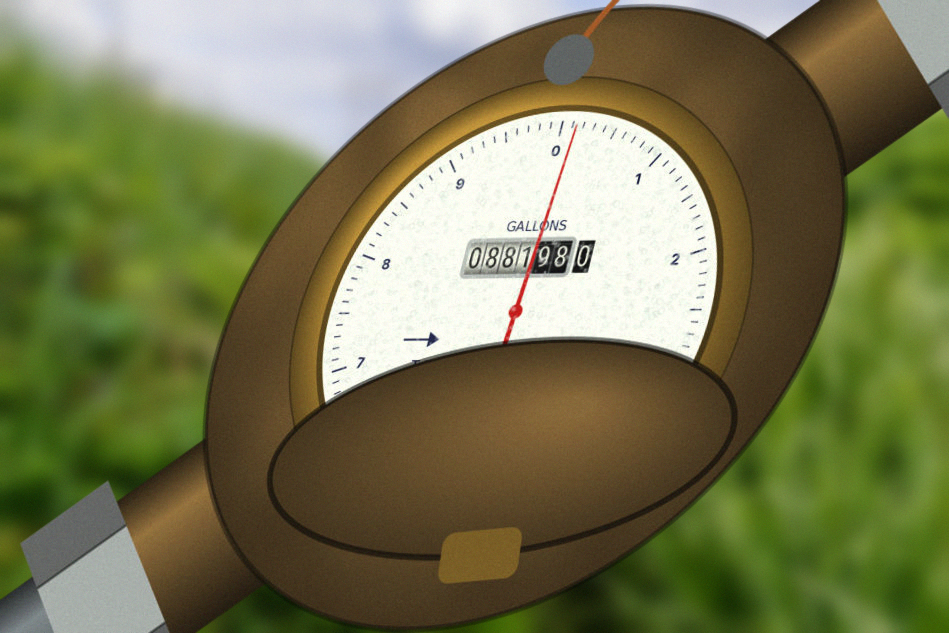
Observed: 881980.1 gal
